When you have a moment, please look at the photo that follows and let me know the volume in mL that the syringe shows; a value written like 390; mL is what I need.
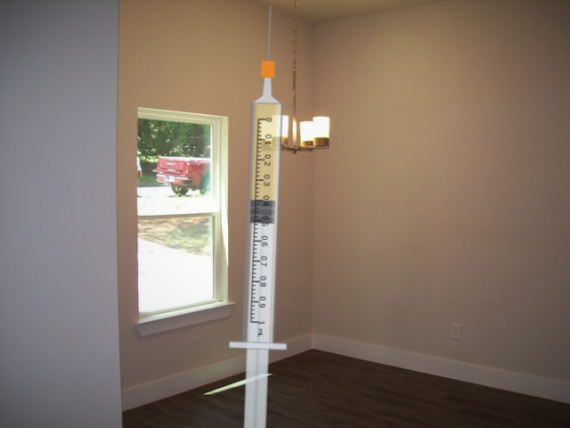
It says 0.4; mL
